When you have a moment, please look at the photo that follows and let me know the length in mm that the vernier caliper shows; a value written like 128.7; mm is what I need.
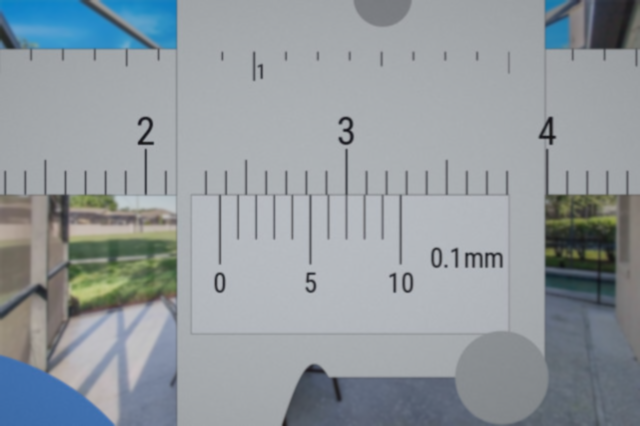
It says 23.7; mm
